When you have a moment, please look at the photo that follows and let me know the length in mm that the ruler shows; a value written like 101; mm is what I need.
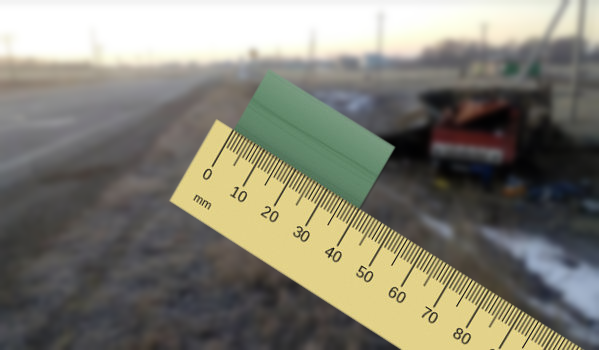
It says 40; mm
